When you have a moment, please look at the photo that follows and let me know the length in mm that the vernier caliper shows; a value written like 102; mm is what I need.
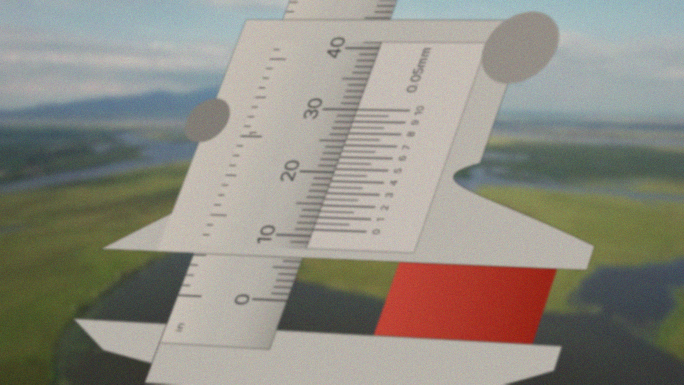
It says 11.0; mm
